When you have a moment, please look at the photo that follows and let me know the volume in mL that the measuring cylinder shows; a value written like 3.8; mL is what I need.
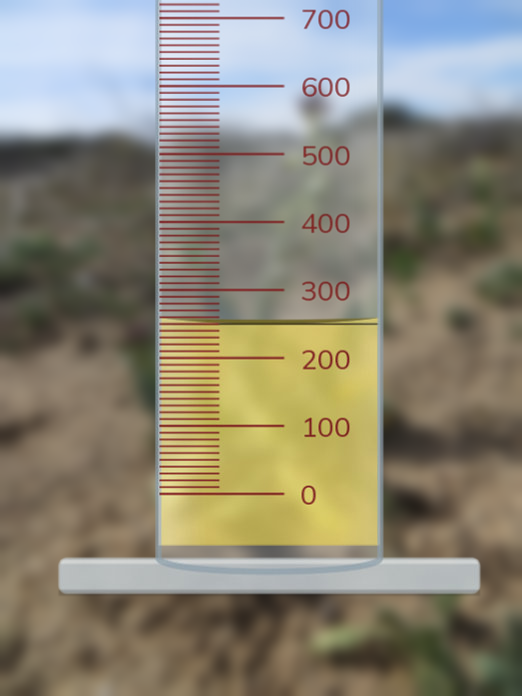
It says 250; mL
